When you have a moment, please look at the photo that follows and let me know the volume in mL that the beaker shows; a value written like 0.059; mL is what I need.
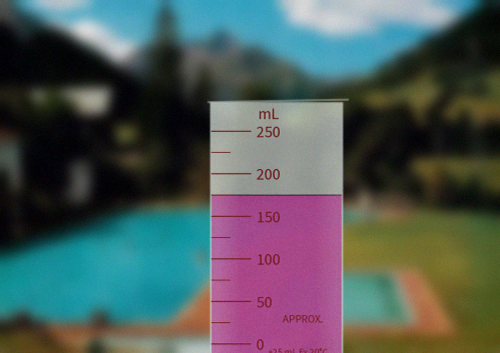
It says 175; mL
